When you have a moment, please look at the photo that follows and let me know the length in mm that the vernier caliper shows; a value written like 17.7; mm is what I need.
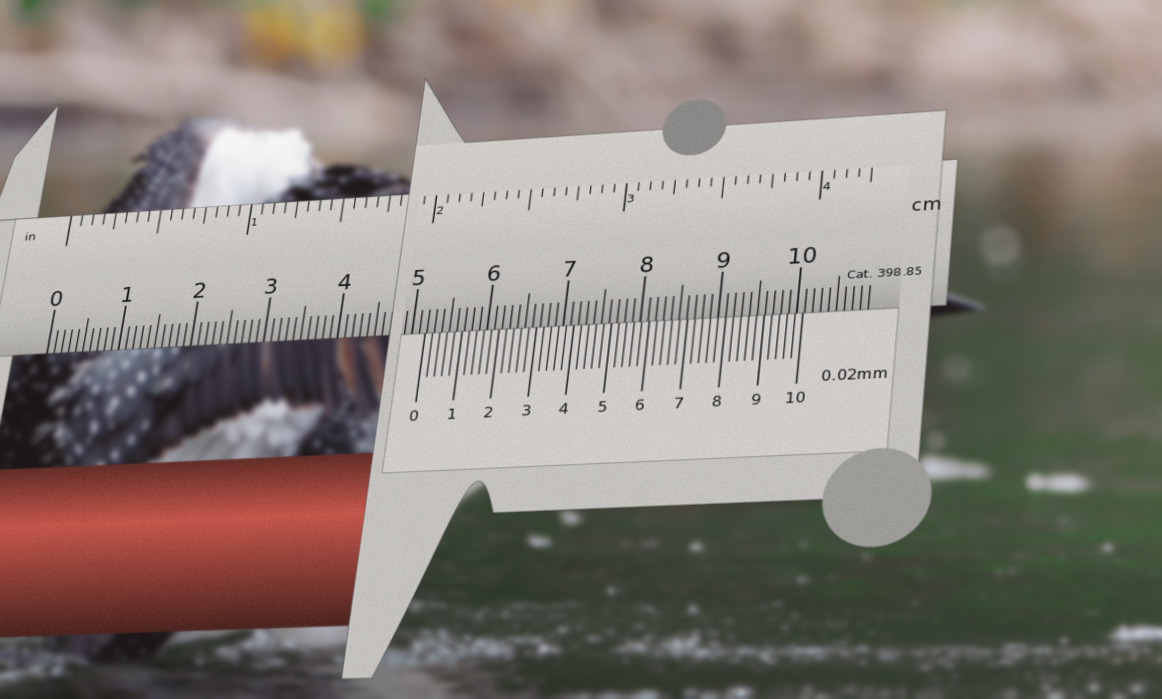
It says 51.8; mm
